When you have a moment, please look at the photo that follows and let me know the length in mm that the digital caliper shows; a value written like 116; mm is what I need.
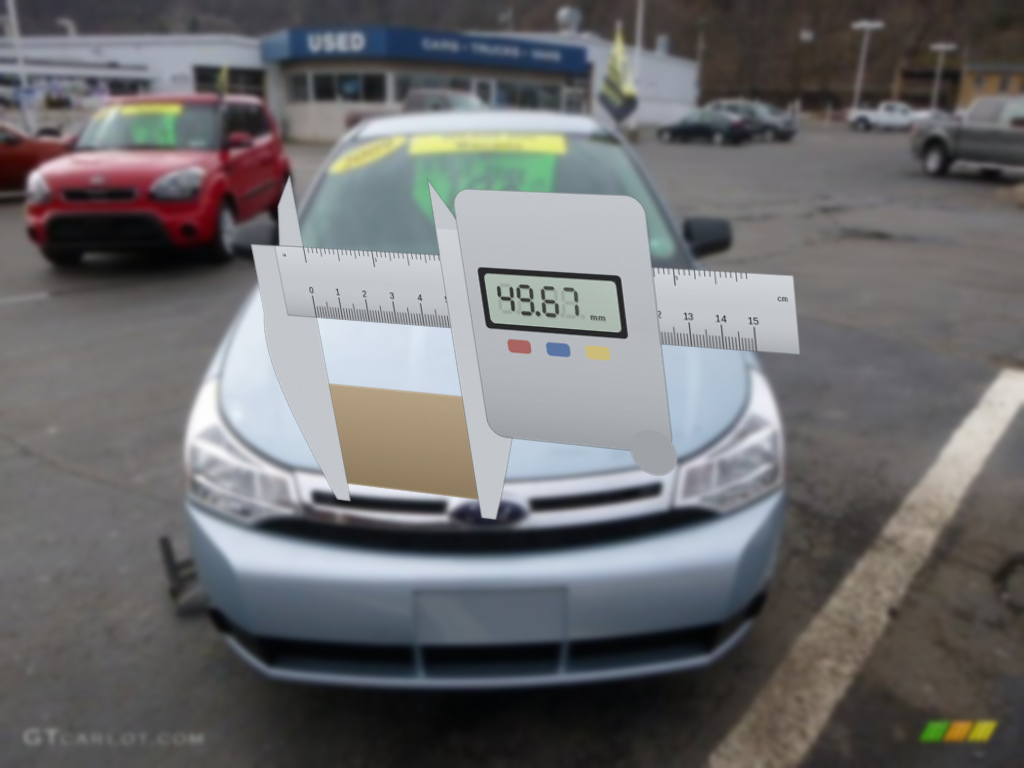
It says 49.67; mm
